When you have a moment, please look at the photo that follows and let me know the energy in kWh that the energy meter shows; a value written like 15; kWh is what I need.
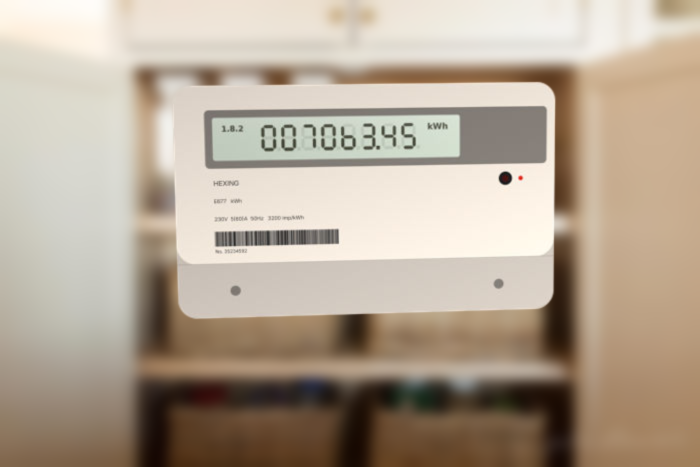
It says 7063.45; kWh
